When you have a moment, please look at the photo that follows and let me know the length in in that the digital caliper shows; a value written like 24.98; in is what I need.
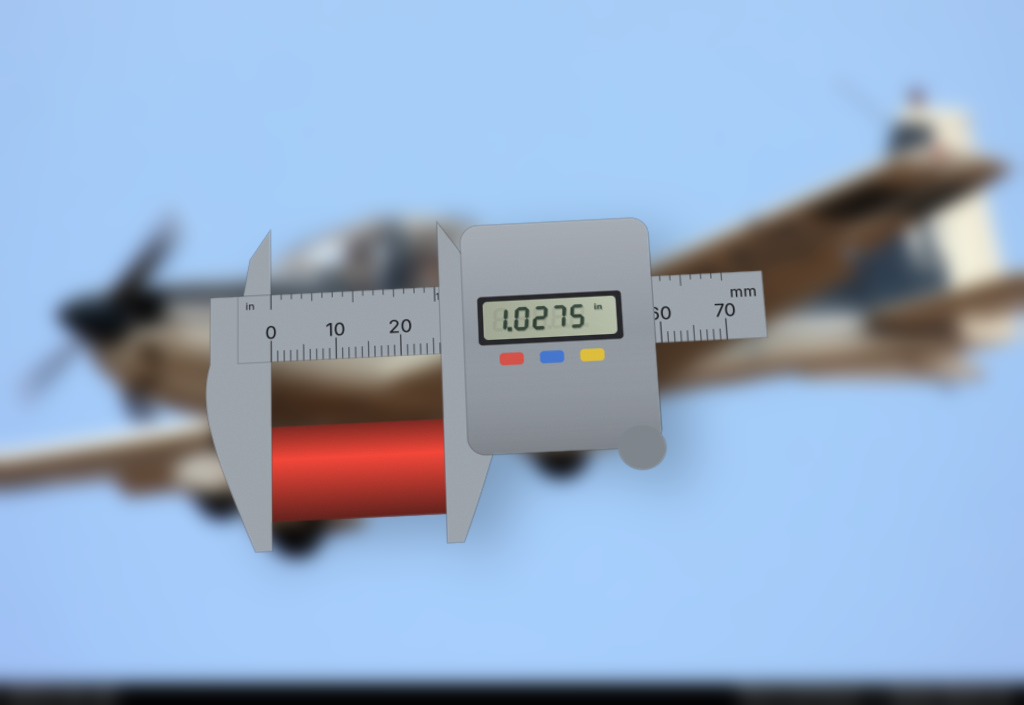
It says 1.0275; in
